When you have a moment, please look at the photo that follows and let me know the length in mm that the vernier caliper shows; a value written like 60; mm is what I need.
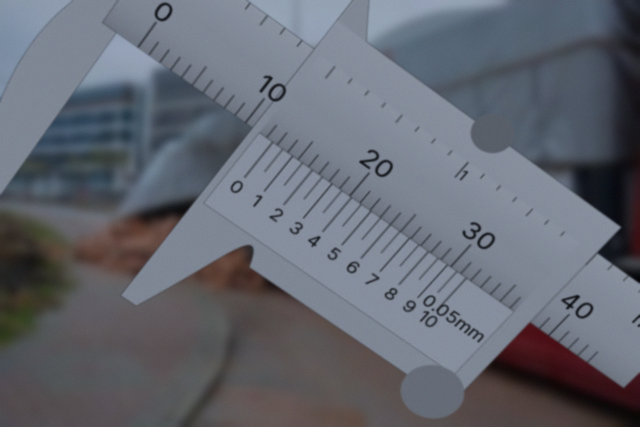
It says 12.6; mm
